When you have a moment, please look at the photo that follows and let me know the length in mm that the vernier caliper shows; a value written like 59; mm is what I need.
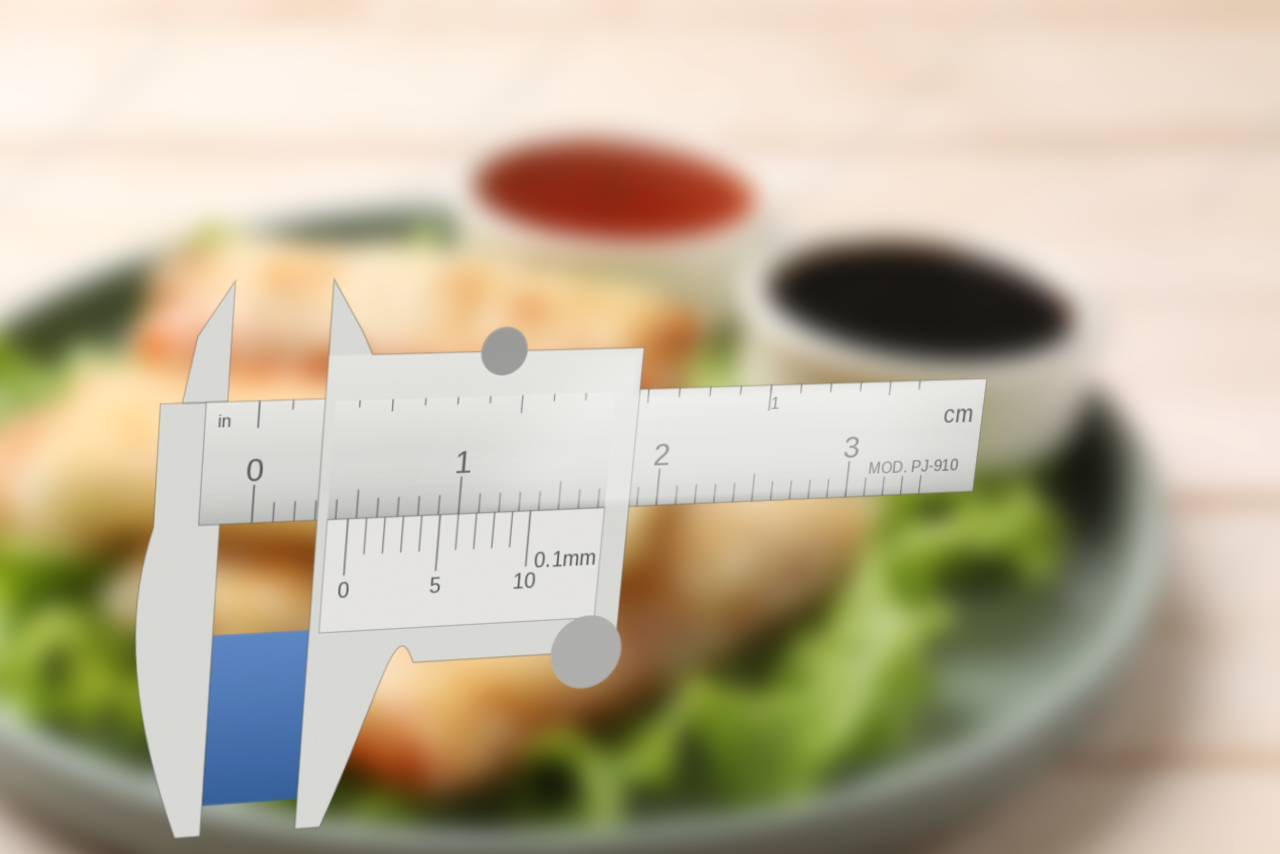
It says 4.6; mm
